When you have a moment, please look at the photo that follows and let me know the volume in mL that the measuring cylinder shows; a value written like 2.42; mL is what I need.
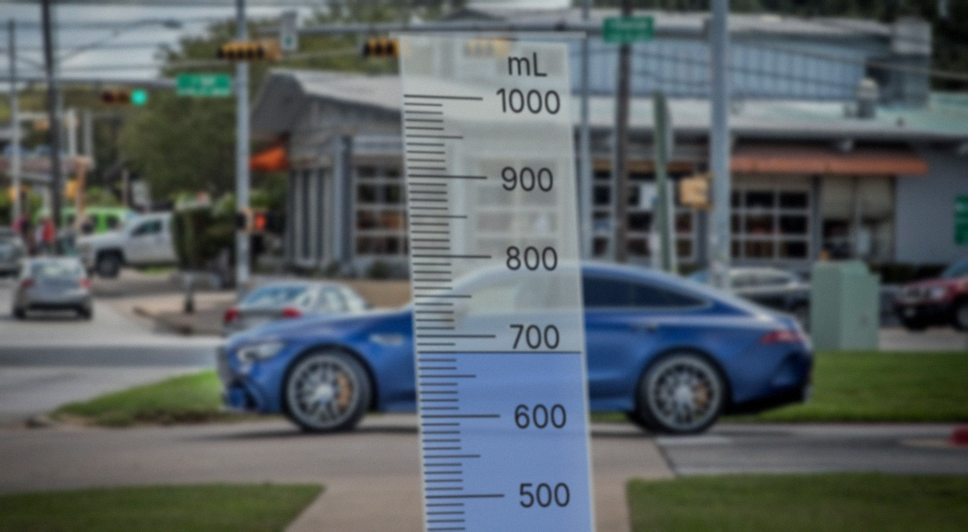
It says 680; mL
